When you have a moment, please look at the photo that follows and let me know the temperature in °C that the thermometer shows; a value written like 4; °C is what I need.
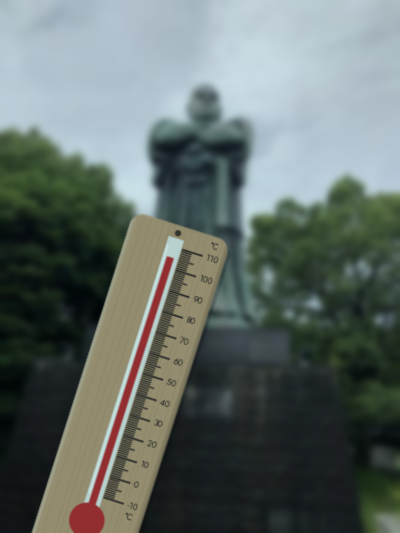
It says 105; °C
